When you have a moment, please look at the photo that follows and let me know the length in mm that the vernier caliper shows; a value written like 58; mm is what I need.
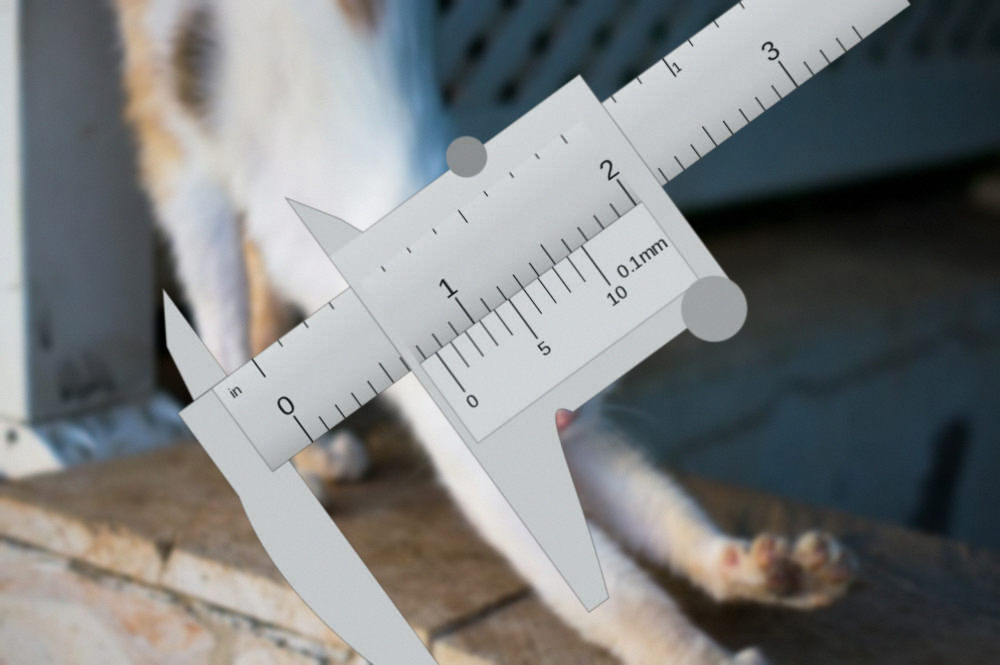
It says 7.6; mm
